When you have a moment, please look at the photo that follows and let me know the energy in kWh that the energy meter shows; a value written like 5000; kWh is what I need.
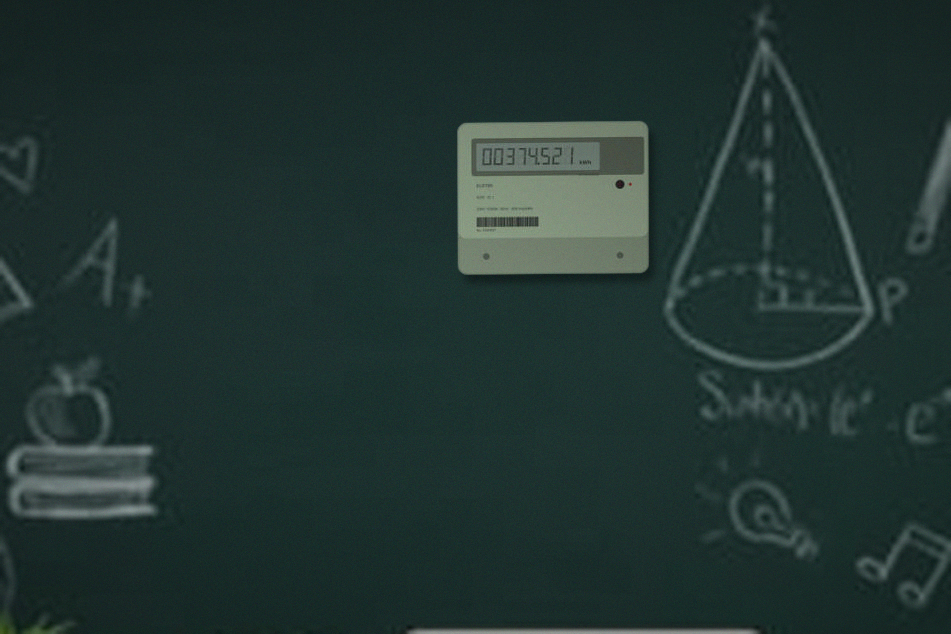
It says 374.521; kWh
